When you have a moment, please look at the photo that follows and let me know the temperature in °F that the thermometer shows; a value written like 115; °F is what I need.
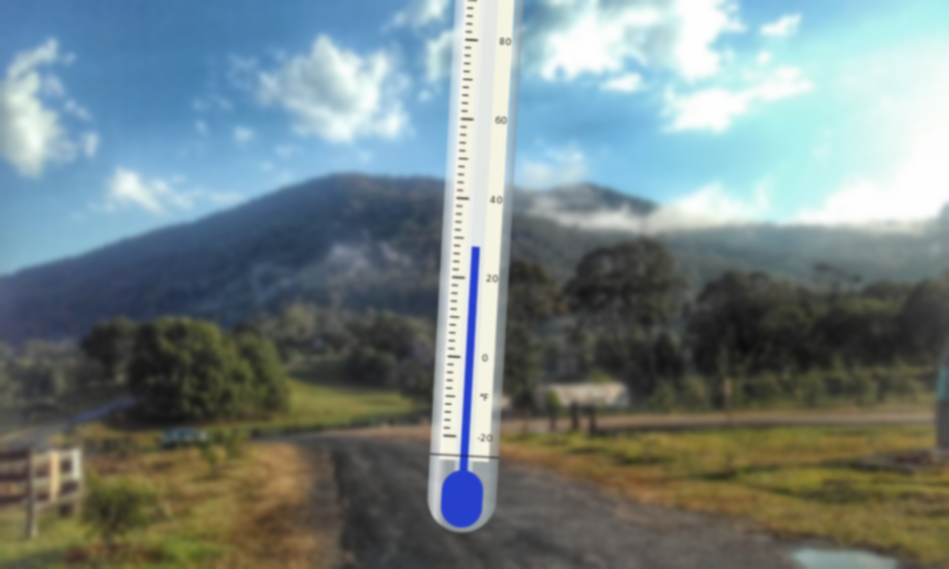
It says 28; °F
